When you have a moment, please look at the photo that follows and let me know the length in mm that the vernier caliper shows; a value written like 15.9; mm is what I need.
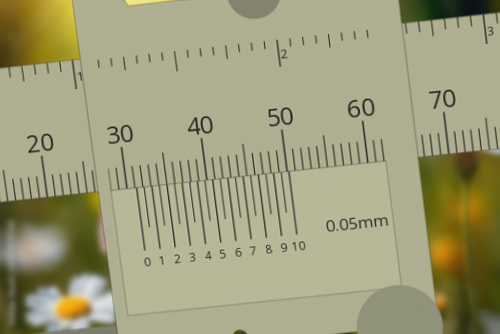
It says 31.2; mm
